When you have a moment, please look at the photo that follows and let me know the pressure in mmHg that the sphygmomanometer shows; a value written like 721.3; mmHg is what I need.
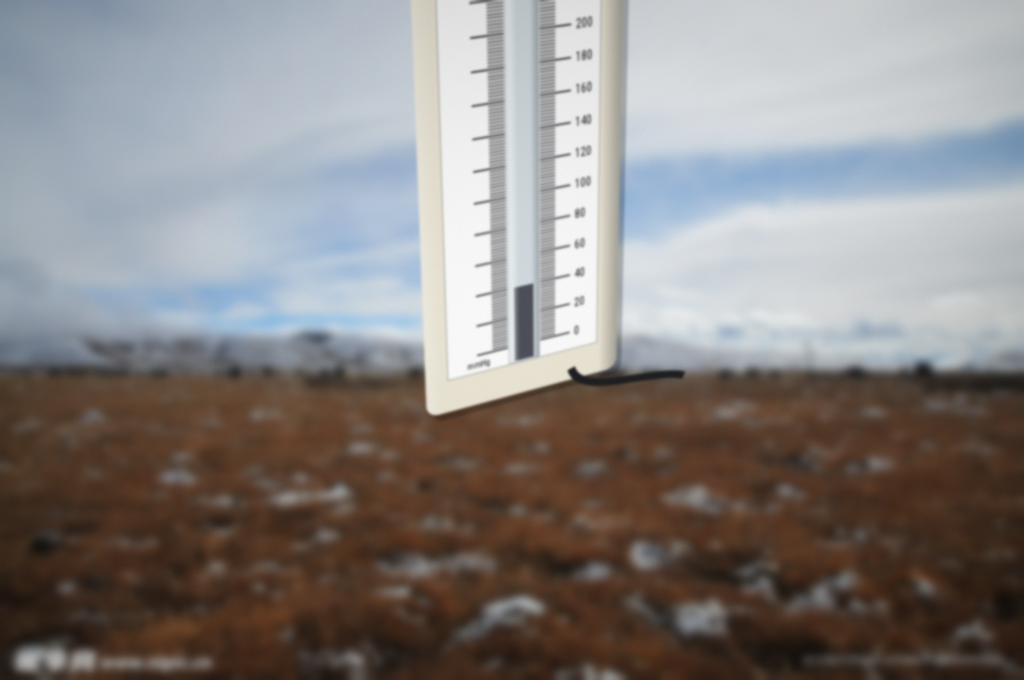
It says 40; mmHg
